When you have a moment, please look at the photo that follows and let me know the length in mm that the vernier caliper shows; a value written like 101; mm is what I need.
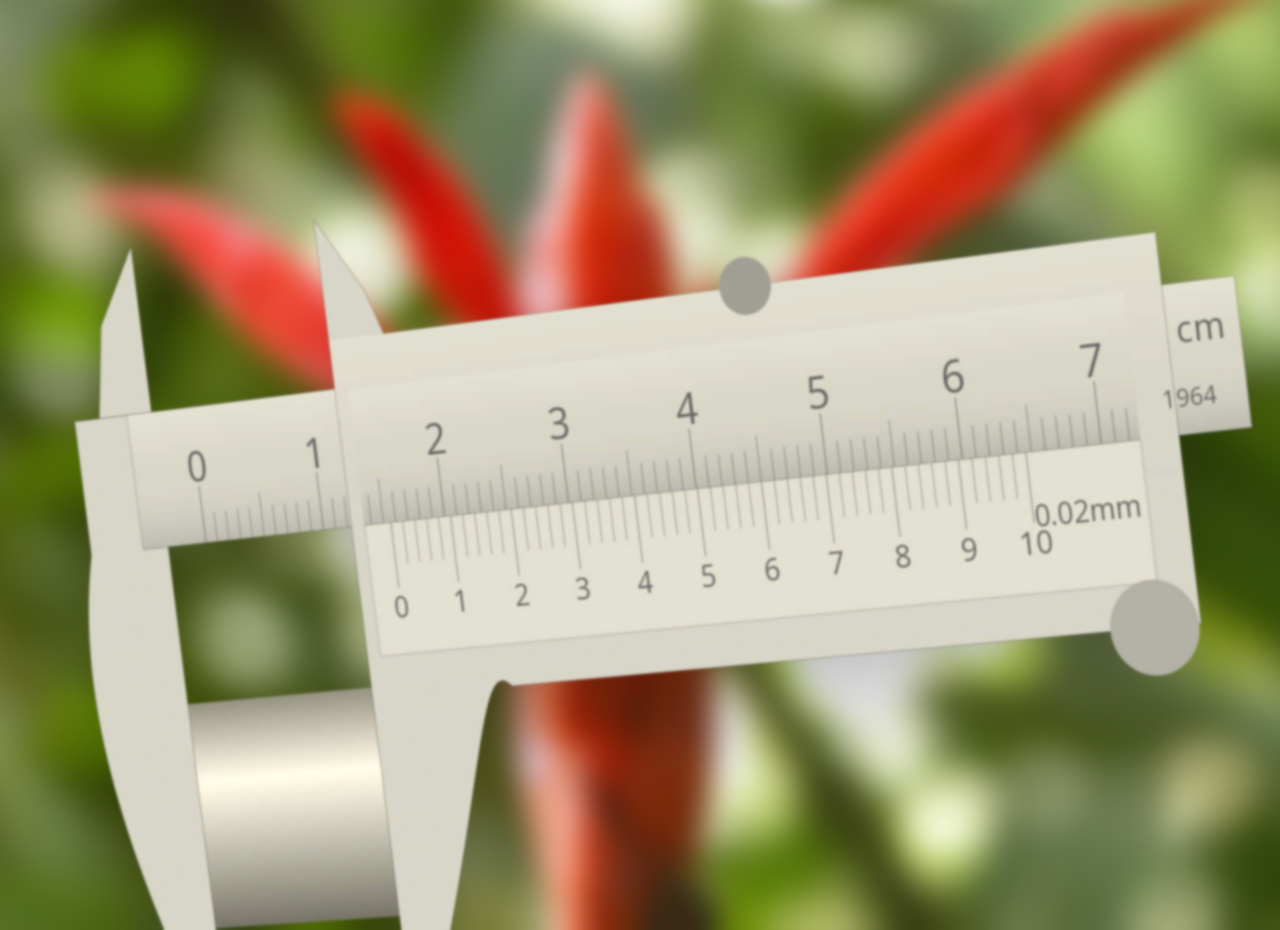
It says 15.6; mm
